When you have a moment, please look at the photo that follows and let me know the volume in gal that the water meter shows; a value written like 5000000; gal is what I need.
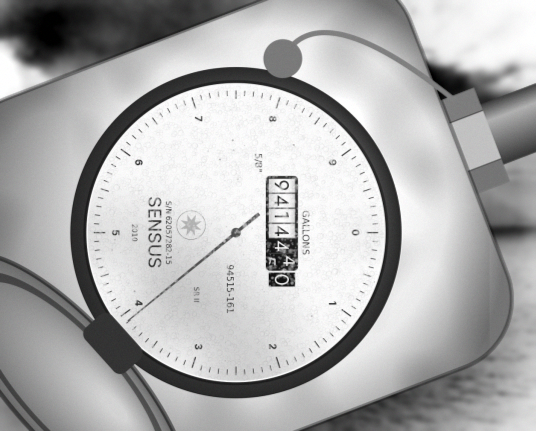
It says 9414443.9; gal
